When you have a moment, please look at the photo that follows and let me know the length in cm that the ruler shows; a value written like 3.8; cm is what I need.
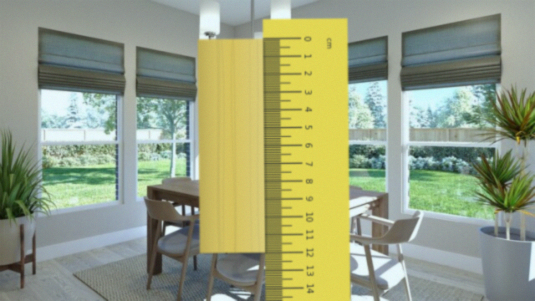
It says 12; cm
